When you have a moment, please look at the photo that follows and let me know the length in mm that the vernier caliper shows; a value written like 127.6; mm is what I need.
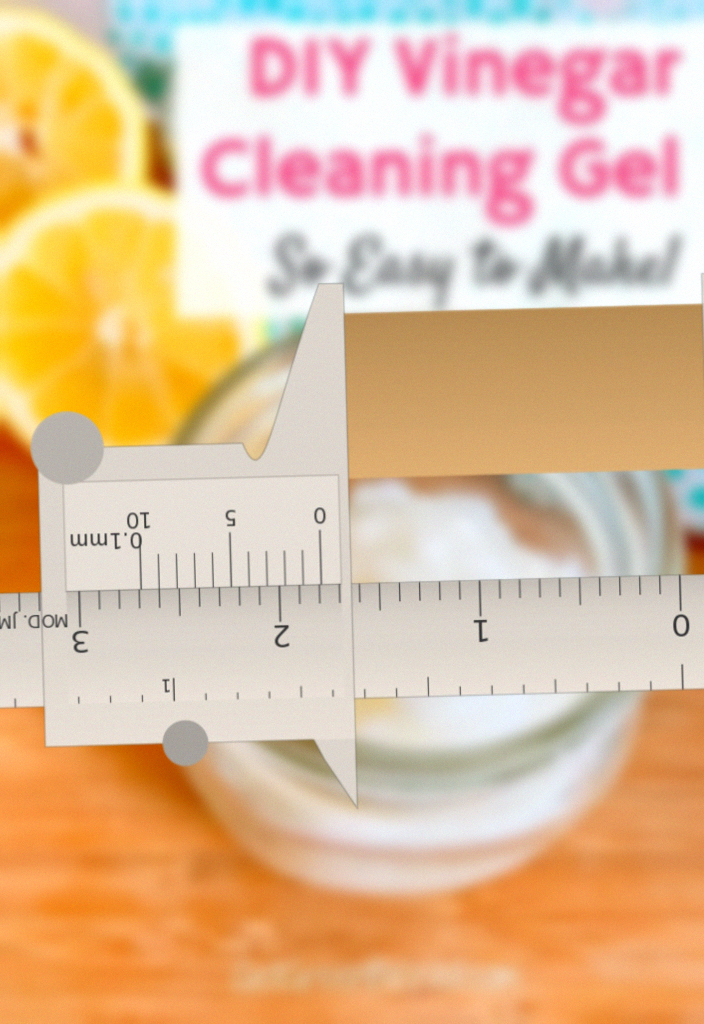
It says 17.9; mm
